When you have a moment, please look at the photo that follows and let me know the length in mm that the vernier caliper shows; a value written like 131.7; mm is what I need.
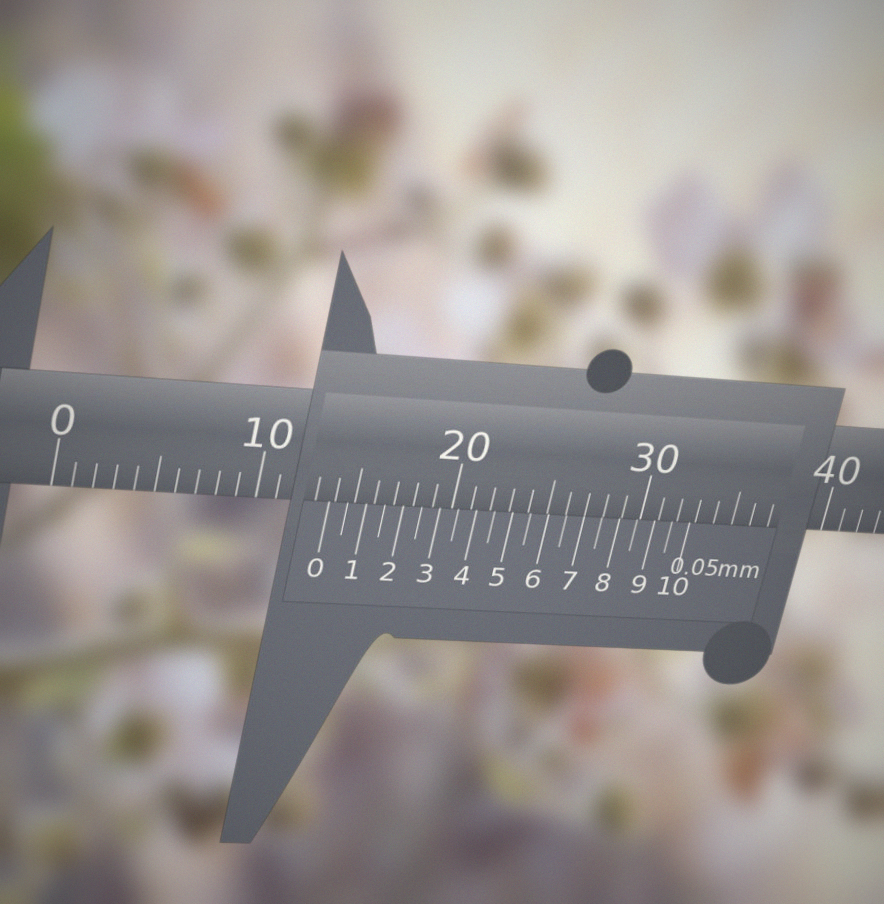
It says 13.7; mm
